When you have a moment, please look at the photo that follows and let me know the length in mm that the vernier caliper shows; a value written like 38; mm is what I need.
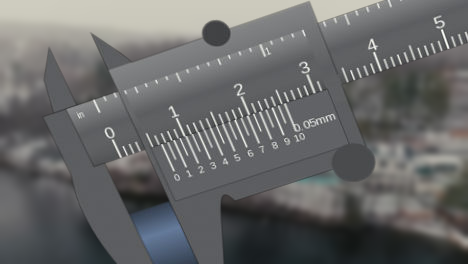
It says 6.4; mm
